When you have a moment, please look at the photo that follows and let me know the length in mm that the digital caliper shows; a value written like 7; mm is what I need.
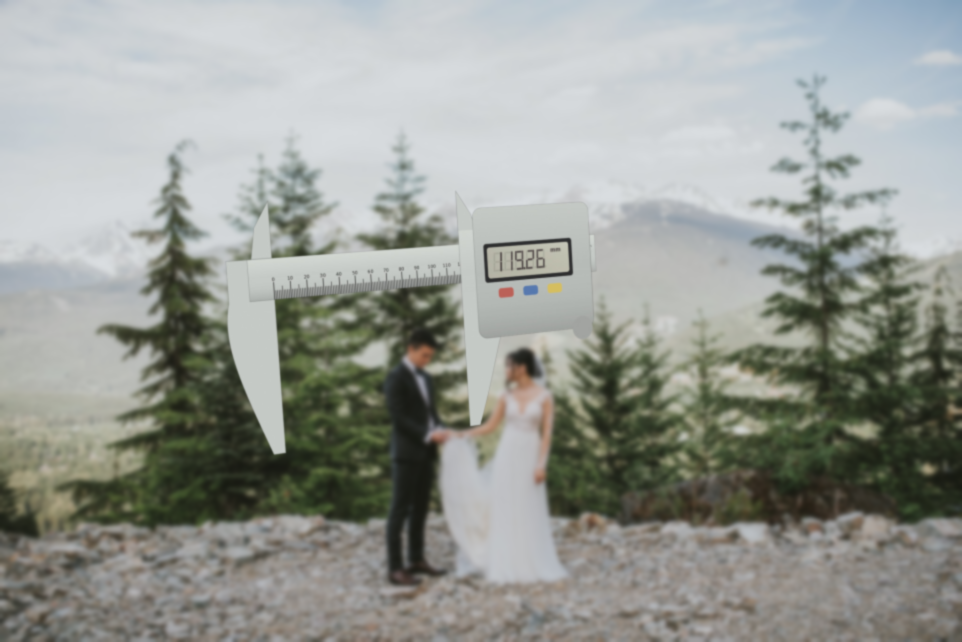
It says 119.26; mm
